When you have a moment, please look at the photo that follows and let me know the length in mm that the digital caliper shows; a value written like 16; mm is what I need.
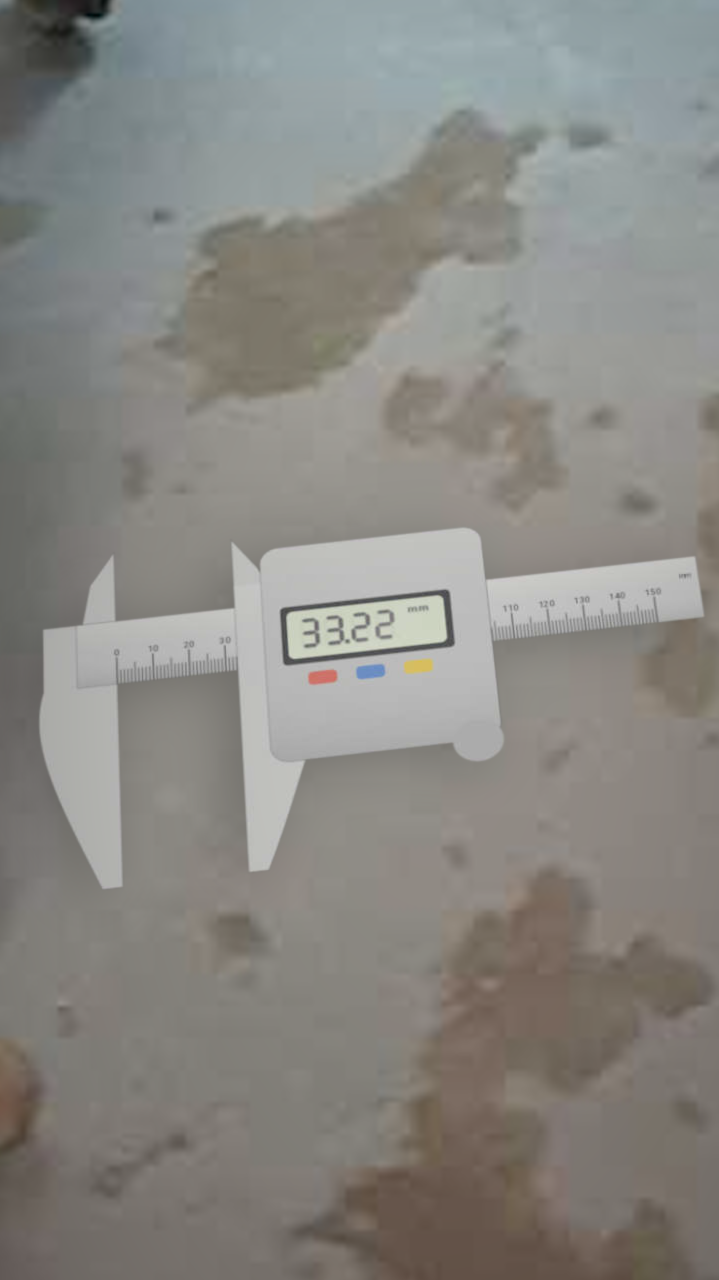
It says 33.22; mm
